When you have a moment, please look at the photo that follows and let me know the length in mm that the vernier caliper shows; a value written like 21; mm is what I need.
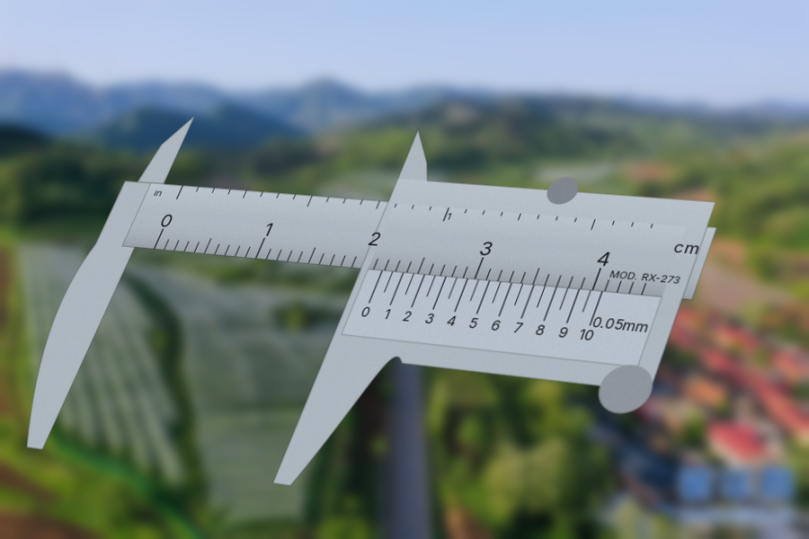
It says 21.8; mm
